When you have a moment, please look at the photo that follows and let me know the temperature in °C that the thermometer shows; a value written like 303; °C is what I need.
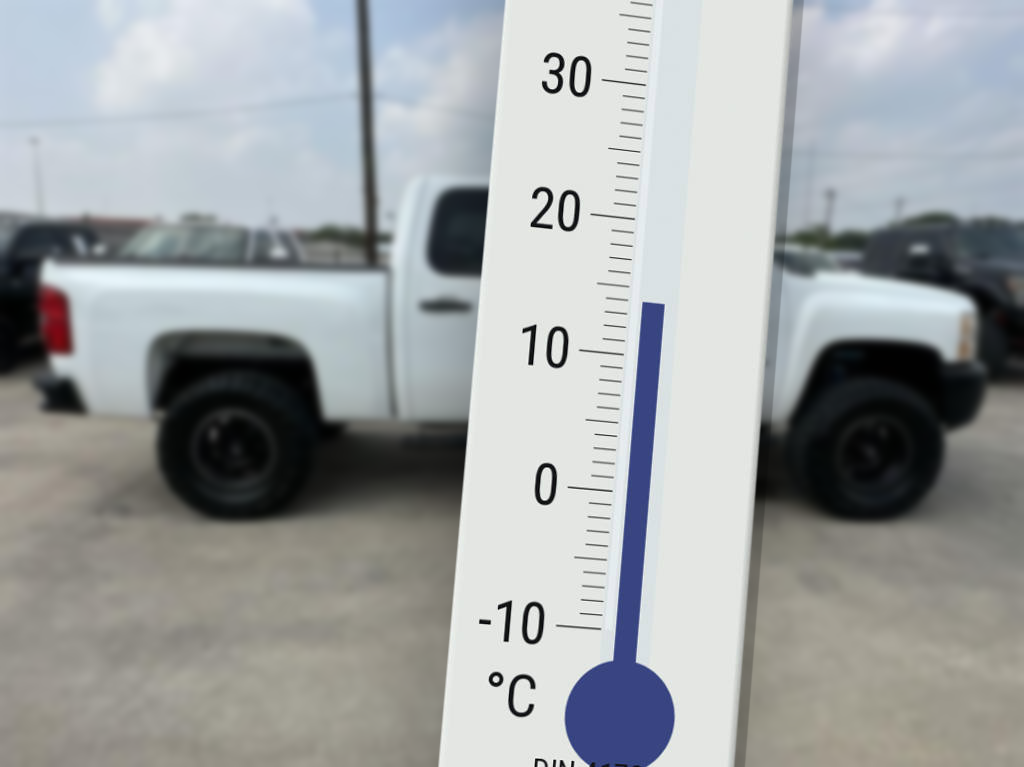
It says 14; °C
